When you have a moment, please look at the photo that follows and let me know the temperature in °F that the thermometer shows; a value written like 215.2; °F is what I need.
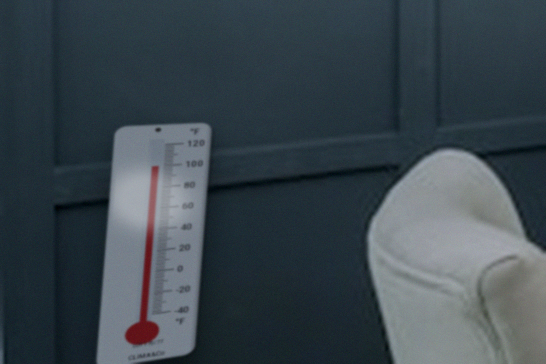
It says 100; °F
